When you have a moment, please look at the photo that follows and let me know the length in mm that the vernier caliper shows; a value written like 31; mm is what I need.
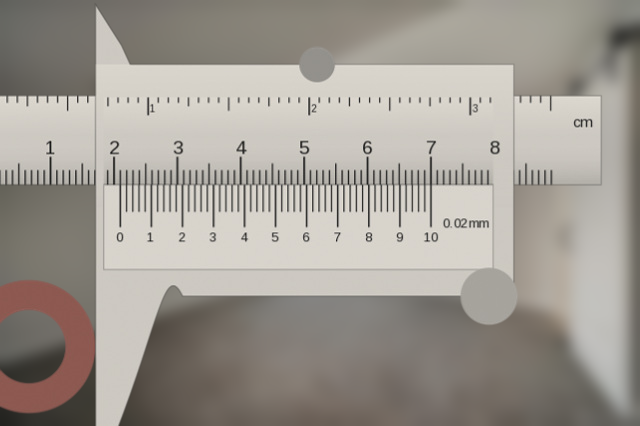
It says 21.0; mm
